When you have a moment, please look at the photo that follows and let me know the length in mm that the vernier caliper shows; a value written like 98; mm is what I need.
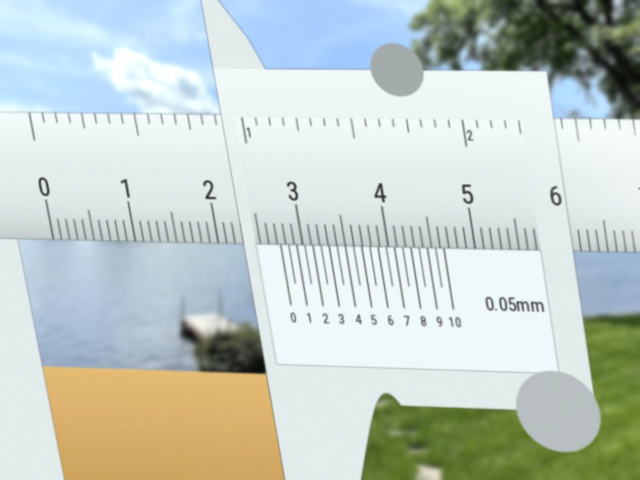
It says 27.4; mm
